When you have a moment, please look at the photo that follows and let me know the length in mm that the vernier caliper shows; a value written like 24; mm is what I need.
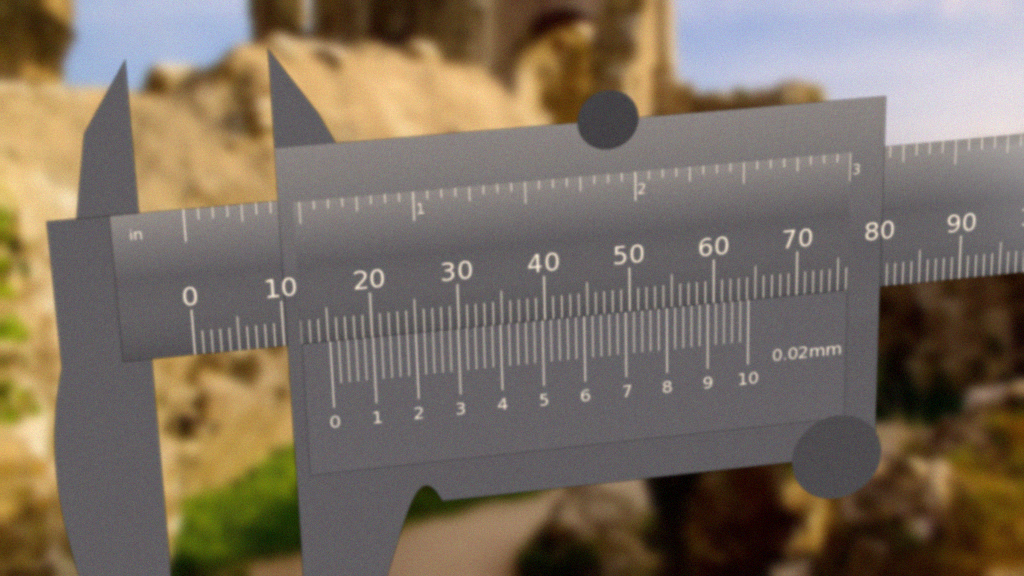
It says 15.2; mm
